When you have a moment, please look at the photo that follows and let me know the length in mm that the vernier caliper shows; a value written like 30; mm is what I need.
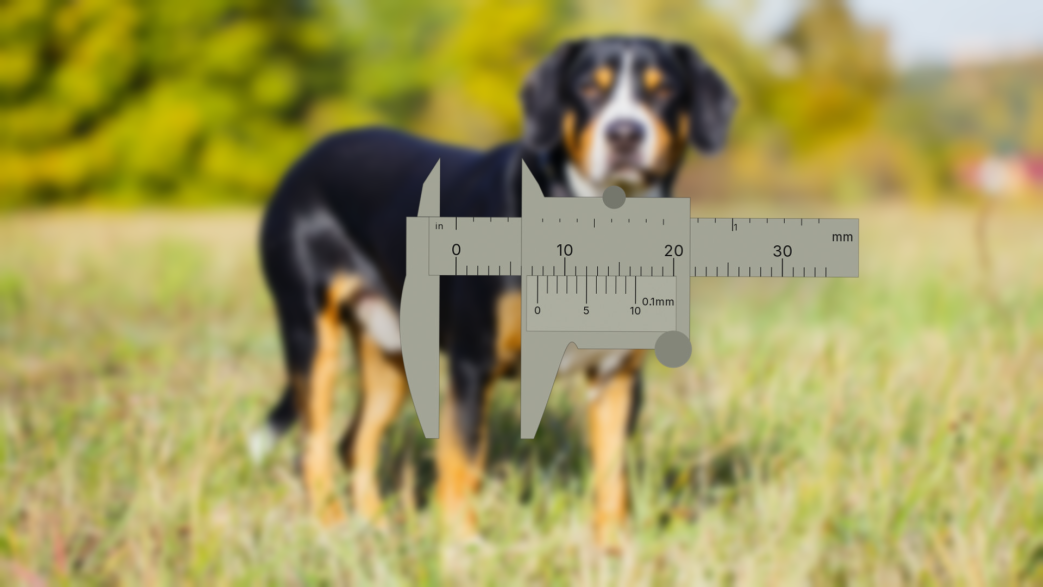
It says 7.5; mm
